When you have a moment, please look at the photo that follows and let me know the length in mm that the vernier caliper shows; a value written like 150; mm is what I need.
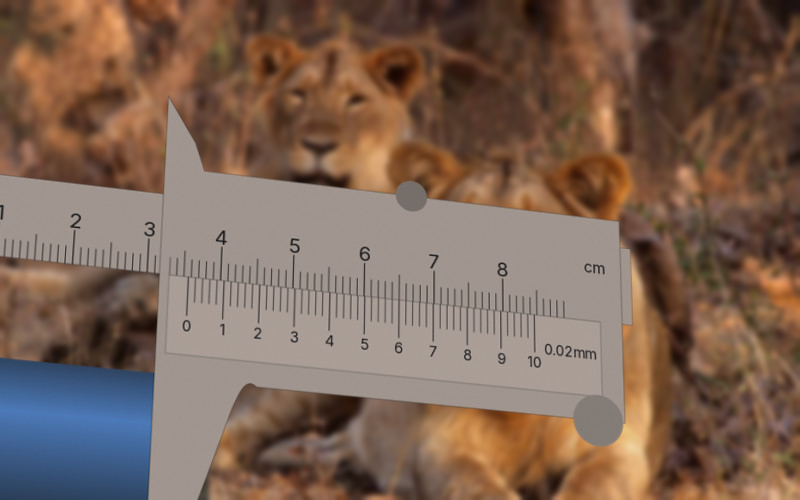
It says 35.6; mm
